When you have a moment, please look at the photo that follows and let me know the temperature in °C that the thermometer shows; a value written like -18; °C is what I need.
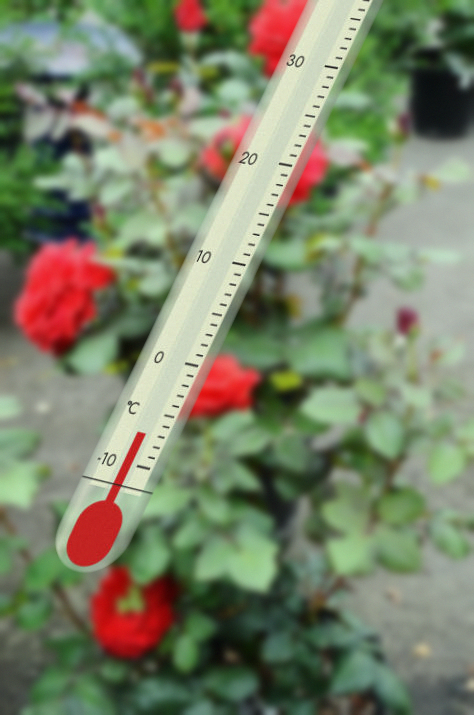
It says -7; °C
